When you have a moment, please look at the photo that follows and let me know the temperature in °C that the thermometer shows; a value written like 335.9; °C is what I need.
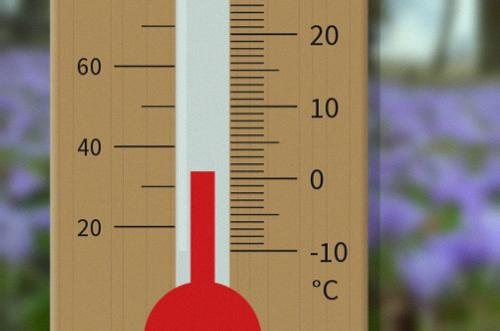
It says 1; °C
